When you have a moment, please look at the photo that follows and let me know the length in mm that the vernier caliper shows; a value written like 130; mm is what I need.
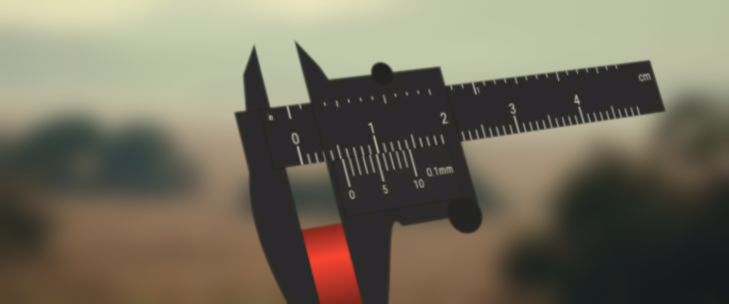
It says 5.2; mm
